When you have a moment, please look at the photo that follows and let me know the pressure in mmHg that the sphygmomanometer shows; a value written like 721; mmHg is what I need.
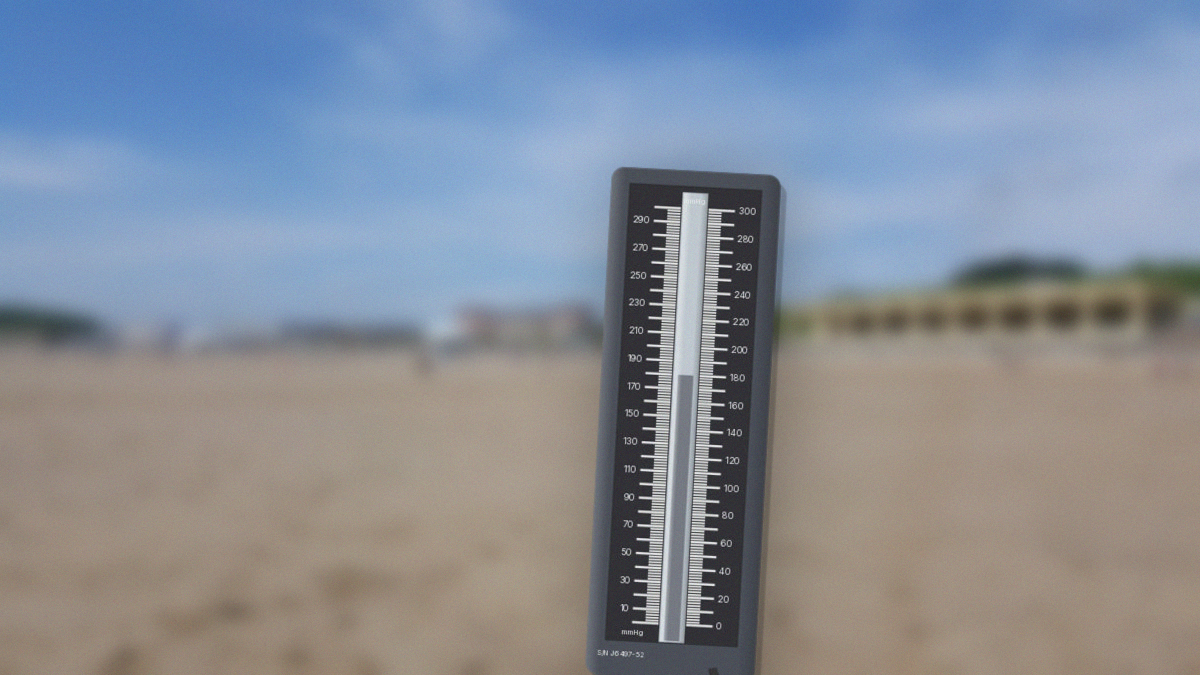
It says 180; mmHg
